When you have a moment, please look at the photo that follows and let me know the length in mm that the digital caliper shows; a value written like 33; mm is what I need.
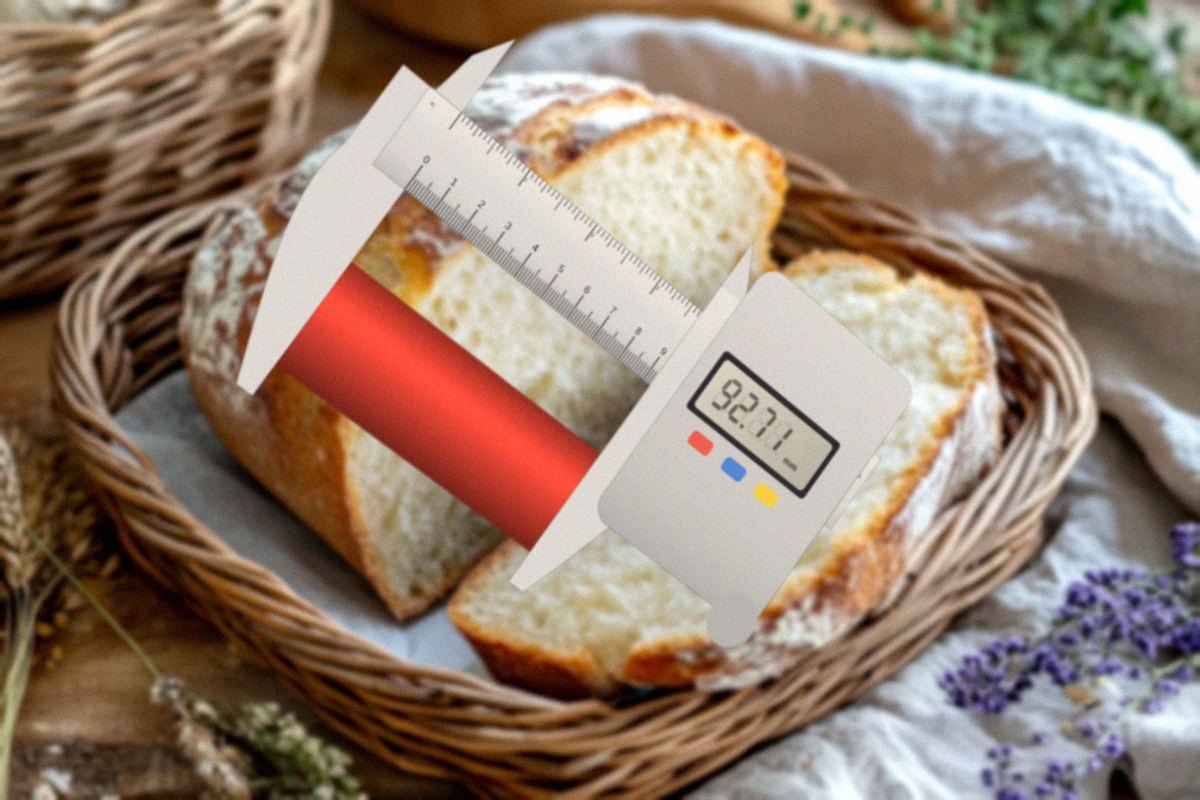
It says 92.71; mm
